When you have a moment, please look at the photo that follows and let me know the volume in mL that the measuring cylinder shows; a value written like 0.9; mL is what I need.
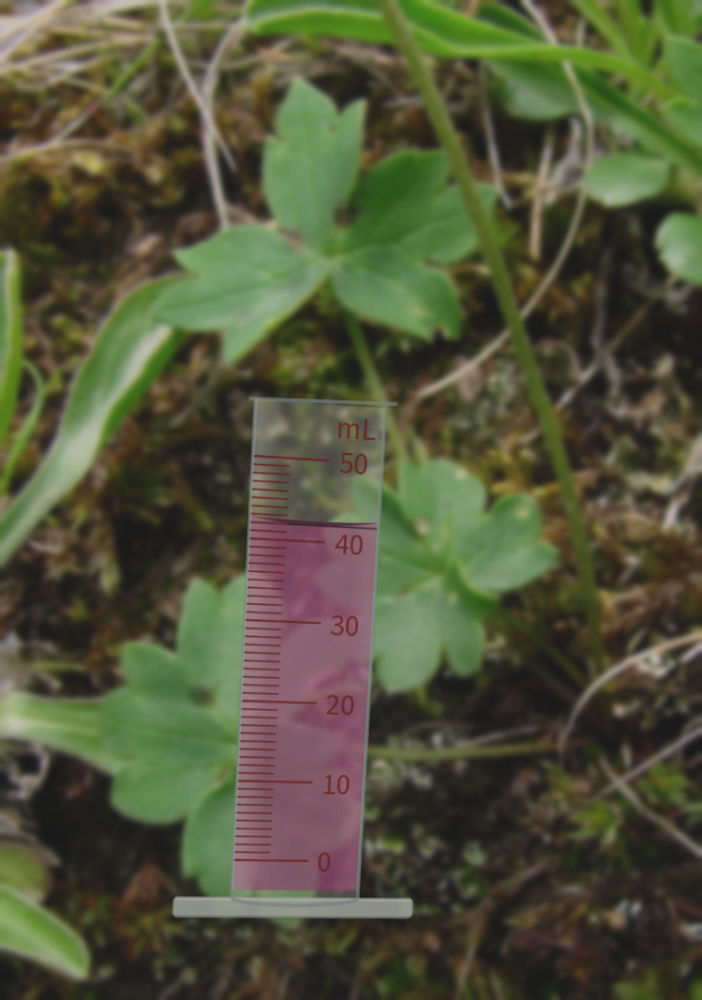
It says 42; mL
